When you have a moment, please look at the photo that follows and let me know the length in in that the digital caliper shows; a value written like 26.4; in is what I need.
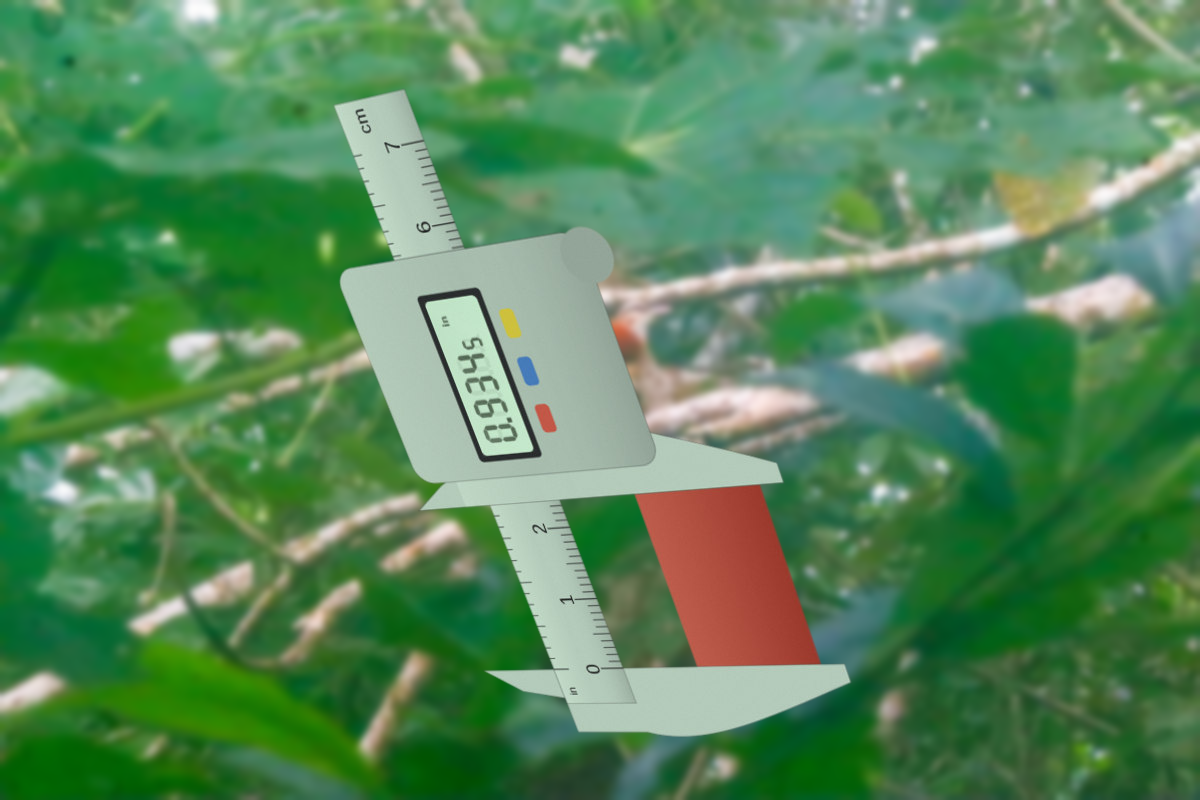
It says 0.9345; in
